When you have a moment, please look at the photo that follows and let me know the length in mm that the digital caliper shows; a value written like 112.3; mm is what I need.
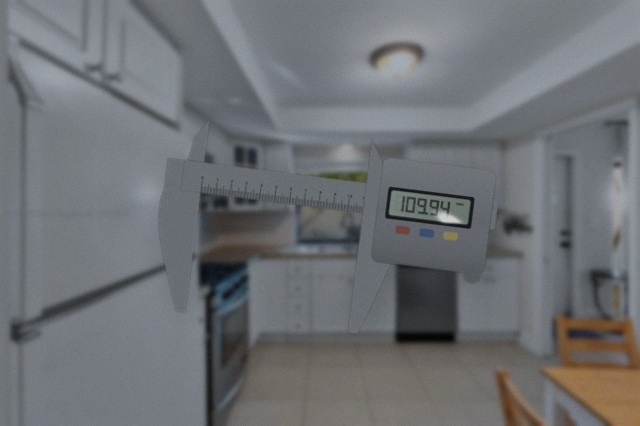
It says 109.94; mm
